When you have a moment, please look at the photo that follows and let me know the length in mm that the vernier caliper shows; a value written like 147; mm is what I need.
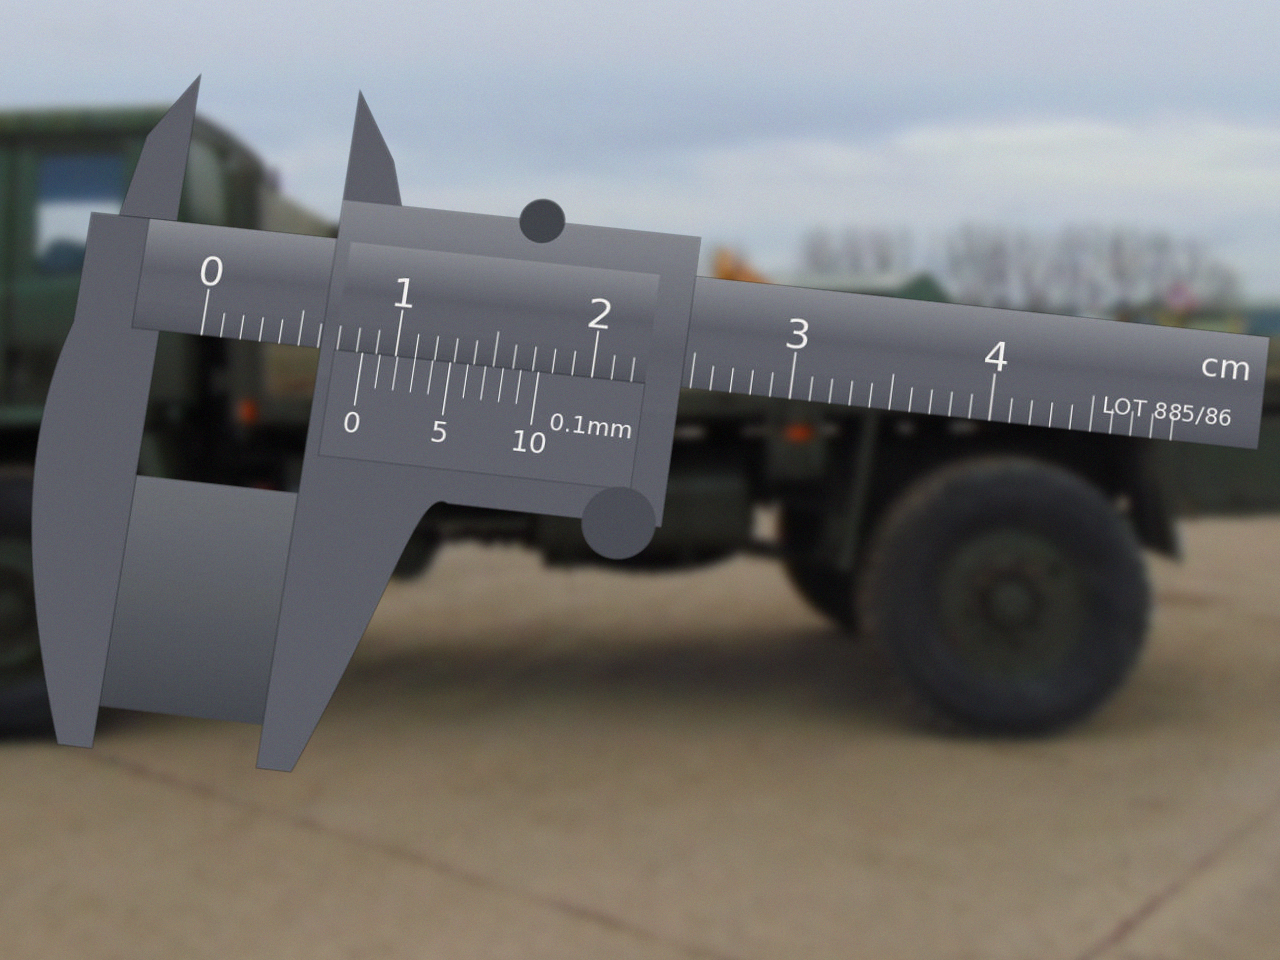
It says 8.3; mm
